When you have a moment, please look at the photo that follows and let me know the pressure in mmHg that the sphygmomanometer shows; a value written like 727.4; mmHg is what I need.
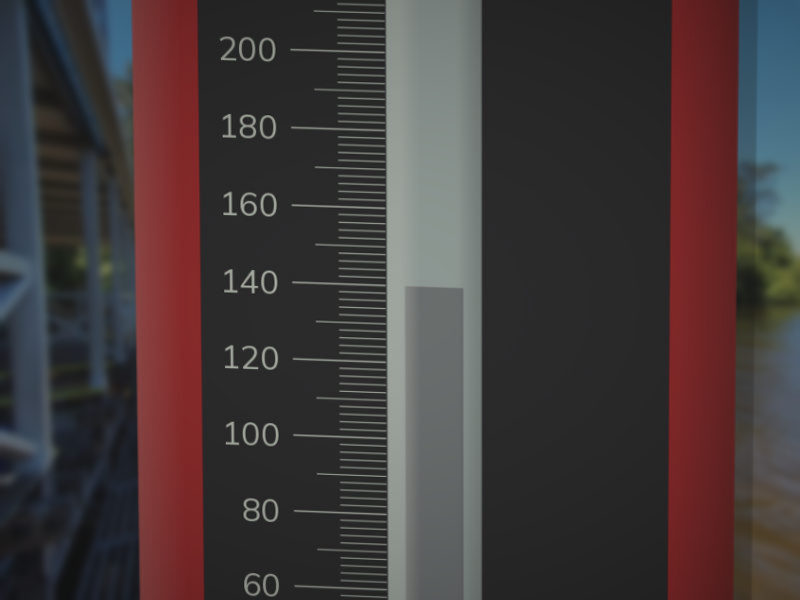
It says 140; mmHg
